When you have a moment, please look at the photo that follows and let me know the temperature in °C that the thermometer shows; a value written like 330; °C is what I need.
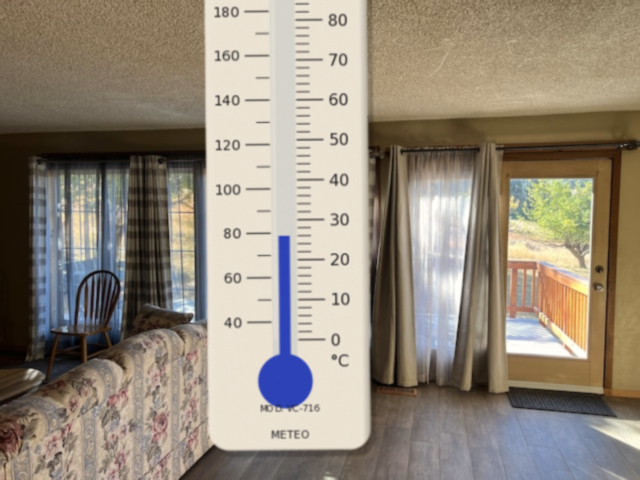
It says 26; °C
